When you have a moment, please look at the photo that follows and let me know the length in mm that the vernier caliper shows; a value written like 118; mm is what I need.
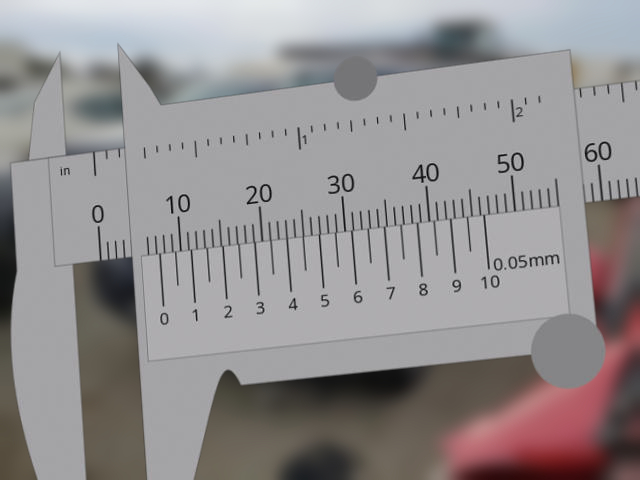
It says 7.4; mm
